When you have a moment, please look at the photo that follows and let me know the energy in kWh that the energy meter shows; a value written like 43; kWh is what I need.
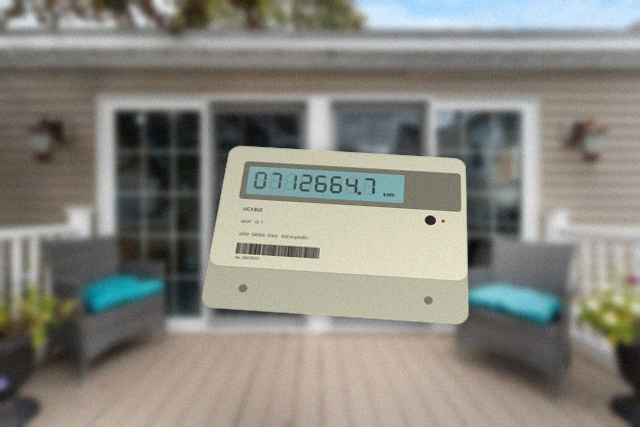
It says 712664.7; kWh
